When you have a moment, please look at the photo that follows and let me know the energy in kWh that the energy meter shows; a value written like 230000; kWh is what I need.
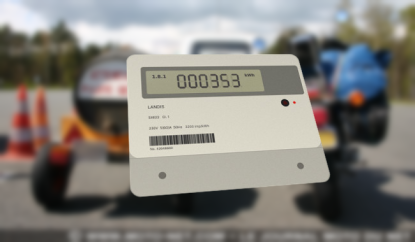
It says 353; kWh
